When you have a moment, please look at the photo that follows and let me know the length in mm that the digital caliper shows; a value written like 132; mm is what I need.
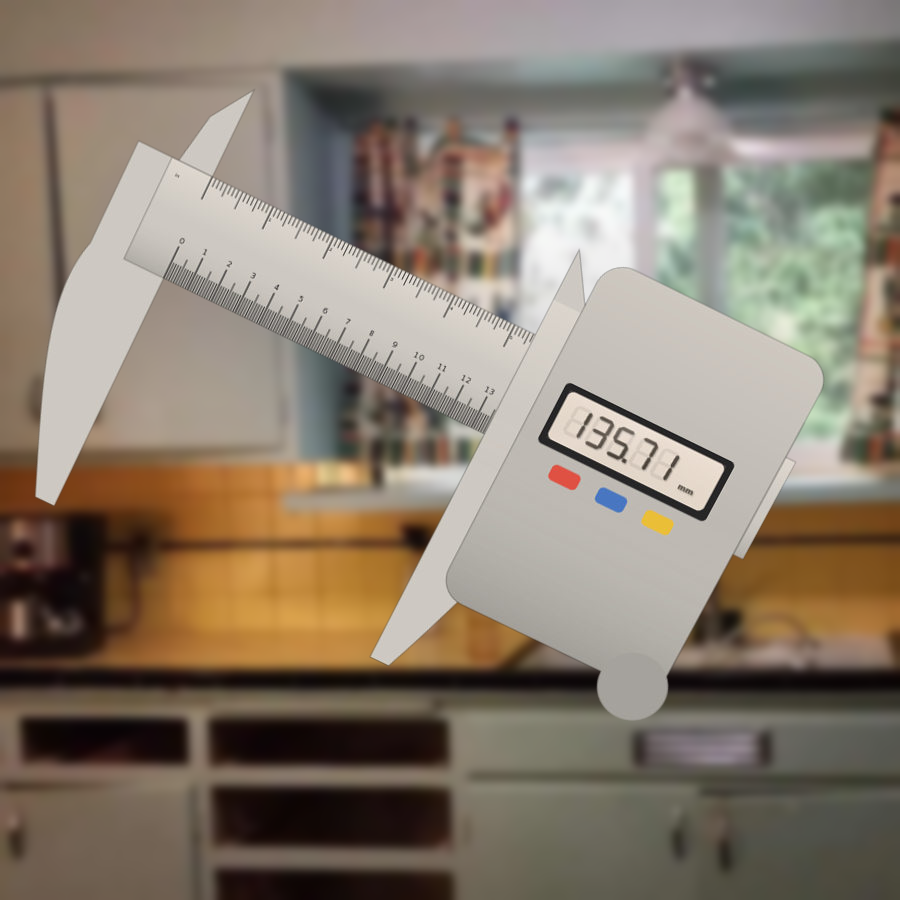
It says 135.71; mm
